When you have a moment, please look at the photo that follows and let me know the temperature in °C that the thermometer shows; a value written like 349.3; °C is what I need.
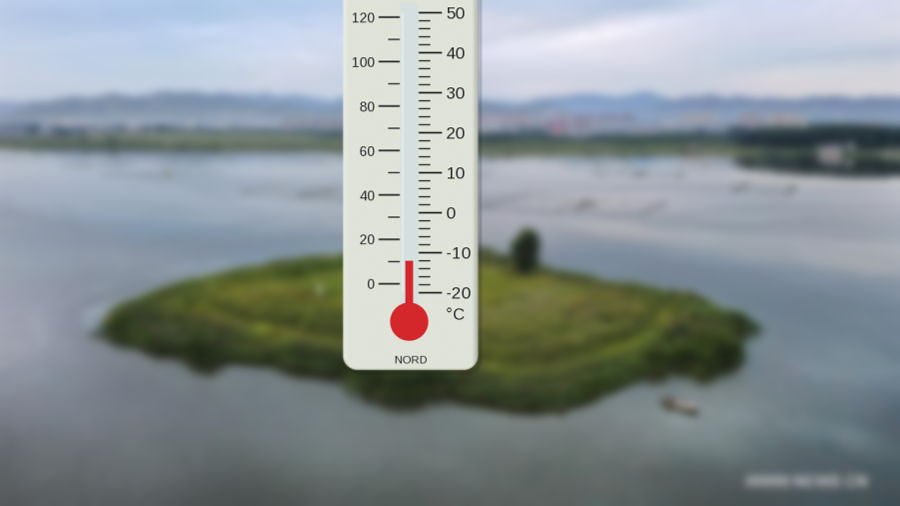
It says -12; °C
